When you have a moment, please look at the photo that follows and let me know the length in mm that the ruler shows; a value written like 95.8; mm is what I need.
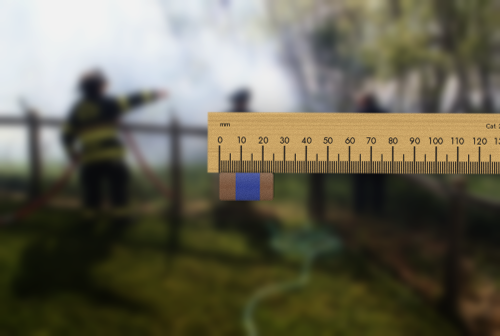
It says 25; mm
